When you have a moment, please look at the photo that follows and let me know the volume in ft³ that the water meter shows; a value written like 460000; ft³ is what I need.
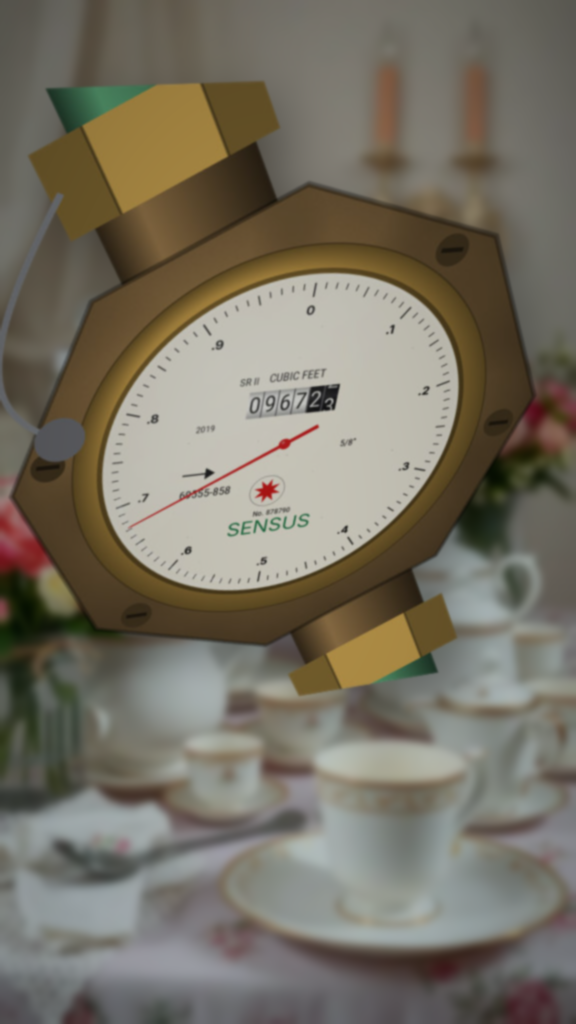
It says 96722.67; ft³
